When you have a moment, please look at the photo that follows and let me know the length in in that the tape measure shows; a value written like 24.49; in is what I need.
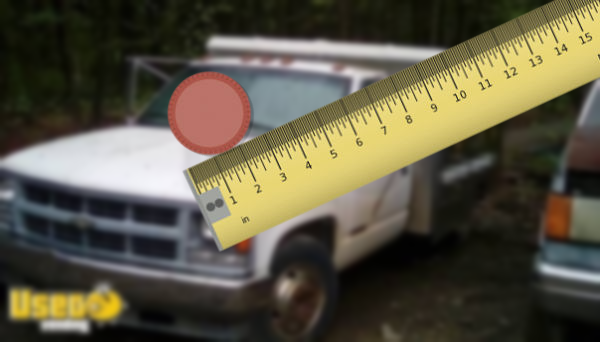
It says 3; in
